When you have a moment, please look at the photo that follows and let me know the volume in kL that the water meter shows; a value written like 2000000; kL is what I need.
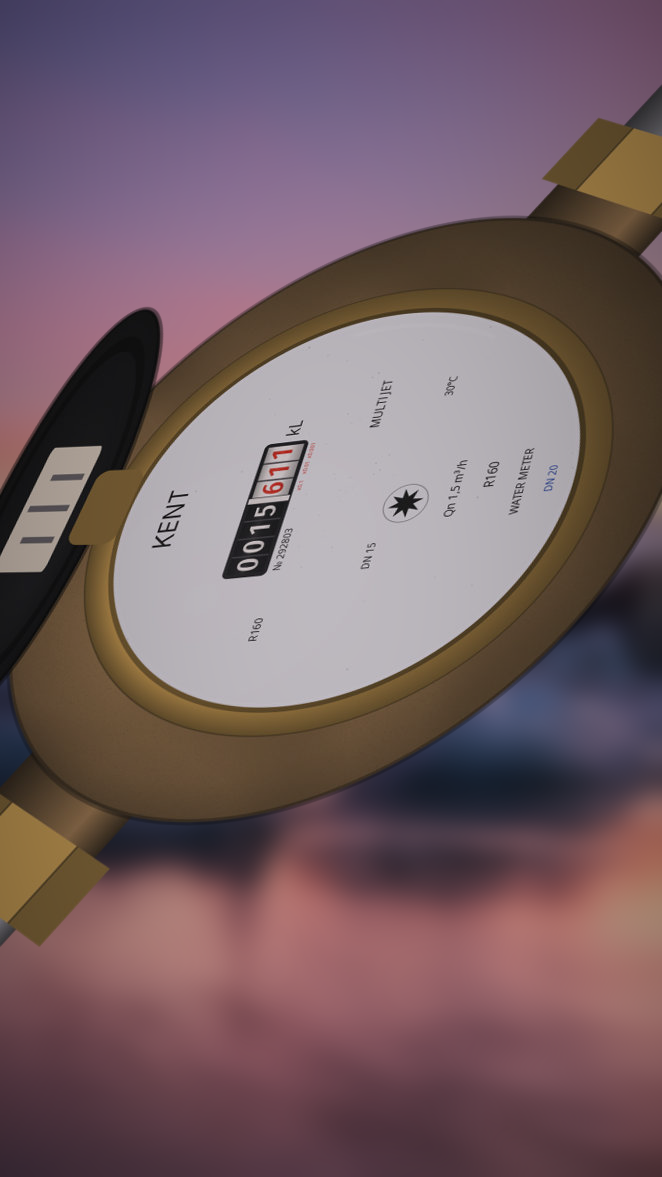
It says 15.611; kL
